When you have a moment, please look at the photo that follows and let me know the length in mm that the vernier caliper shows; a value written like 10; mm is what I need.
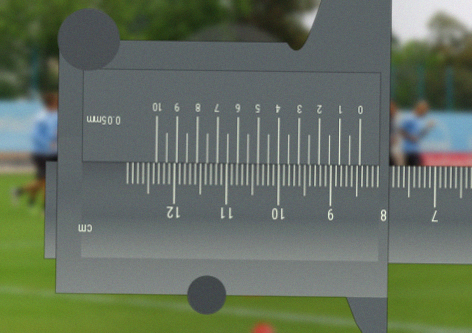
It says 84.5; mm
